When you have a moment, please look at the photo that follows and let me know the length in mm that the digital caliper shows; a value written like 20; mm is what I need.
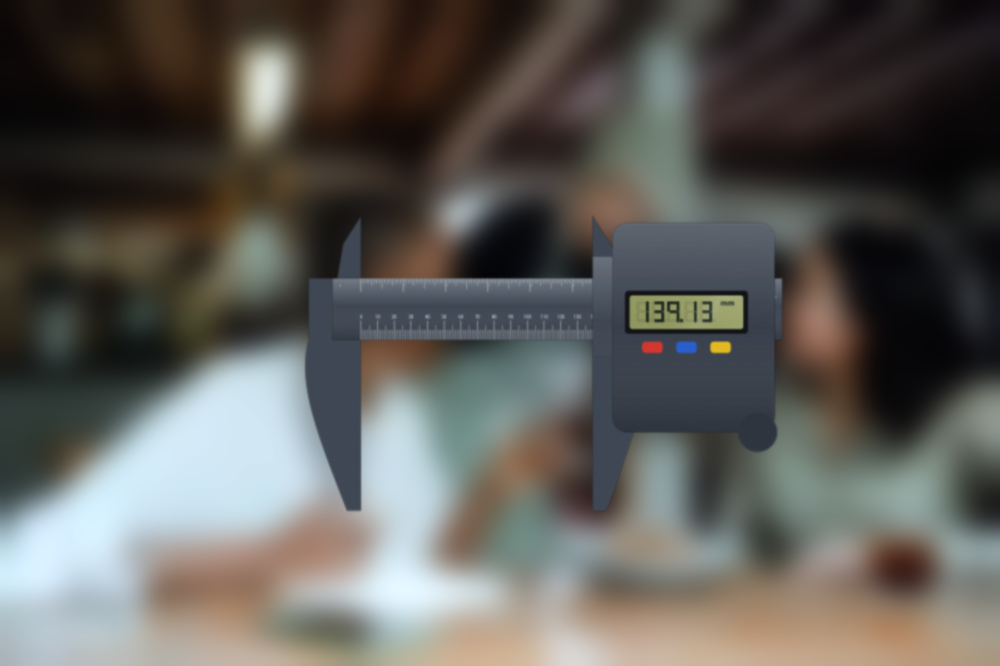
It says 139.13; mm
